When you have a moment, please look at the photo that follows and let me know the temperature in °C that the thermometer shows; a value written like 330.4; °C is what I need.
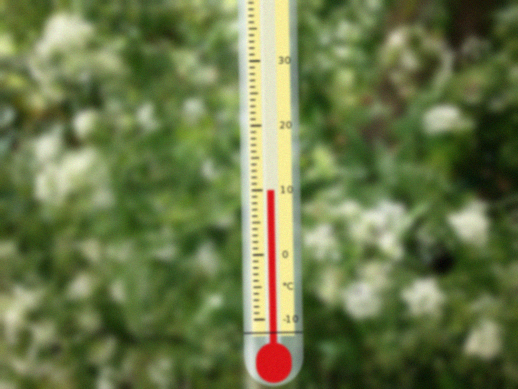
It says 10; °C
